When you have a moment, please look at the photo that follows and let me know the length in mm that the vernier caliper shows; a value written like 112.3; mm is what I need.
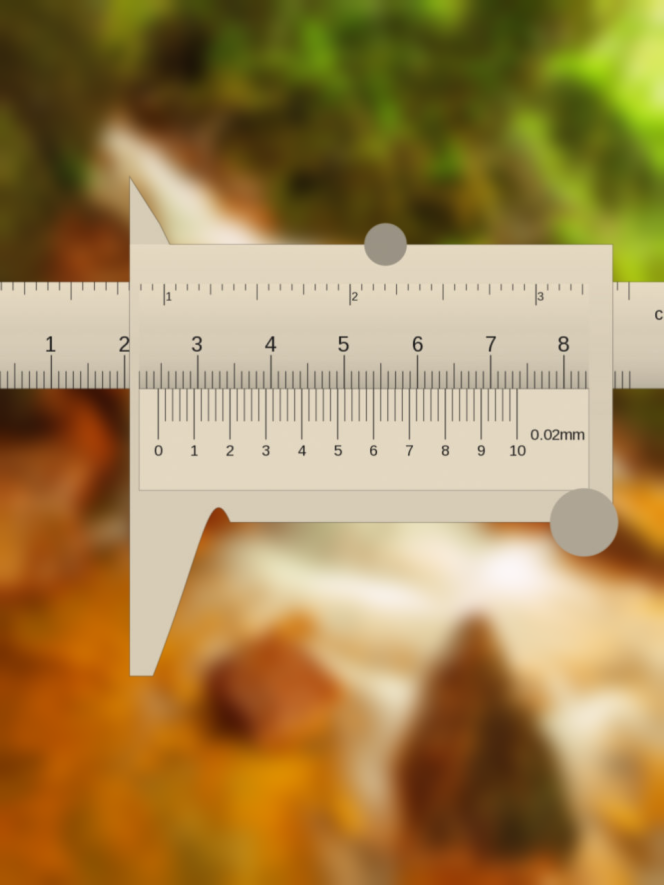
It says 24.6; mm
